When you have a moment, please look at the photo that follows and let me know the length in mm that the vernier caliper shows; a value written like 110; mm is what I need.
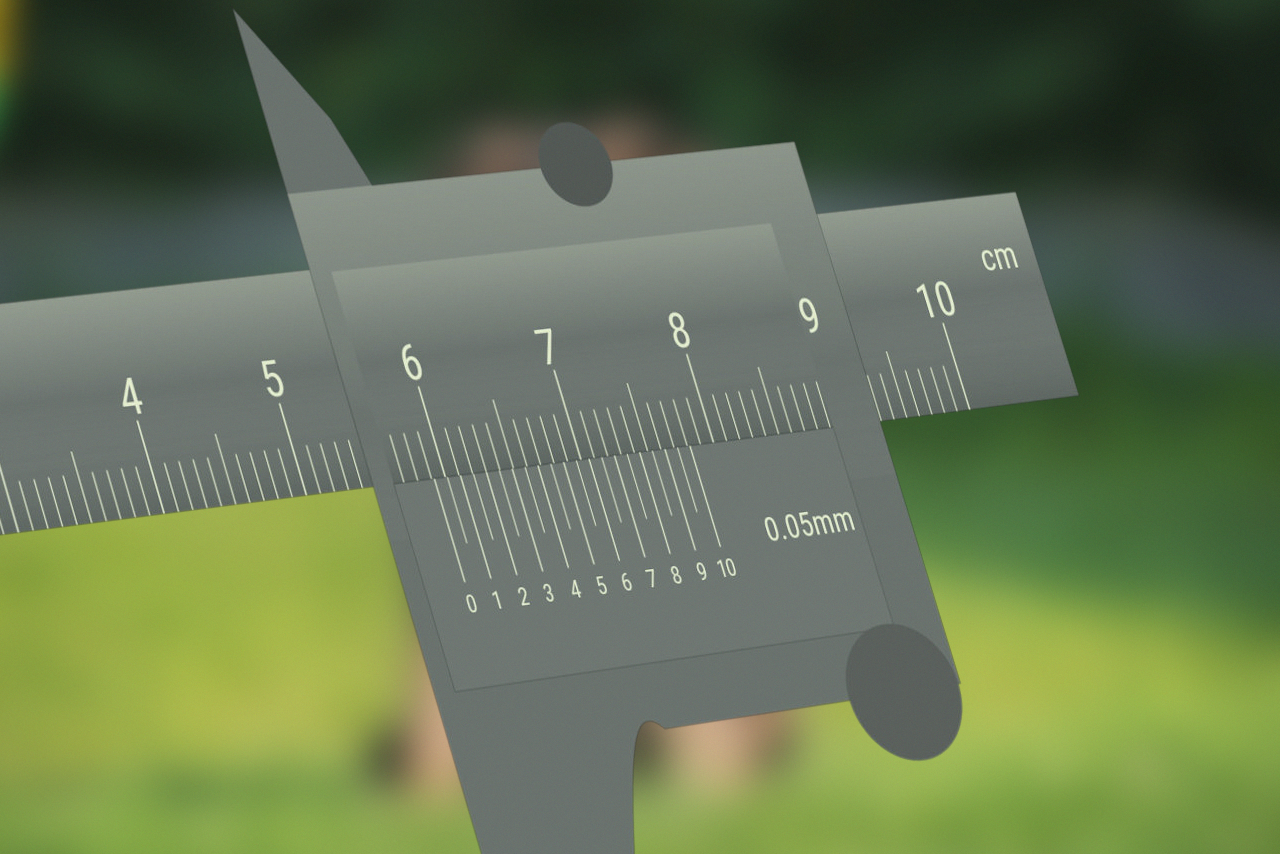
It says 59.2; mm
